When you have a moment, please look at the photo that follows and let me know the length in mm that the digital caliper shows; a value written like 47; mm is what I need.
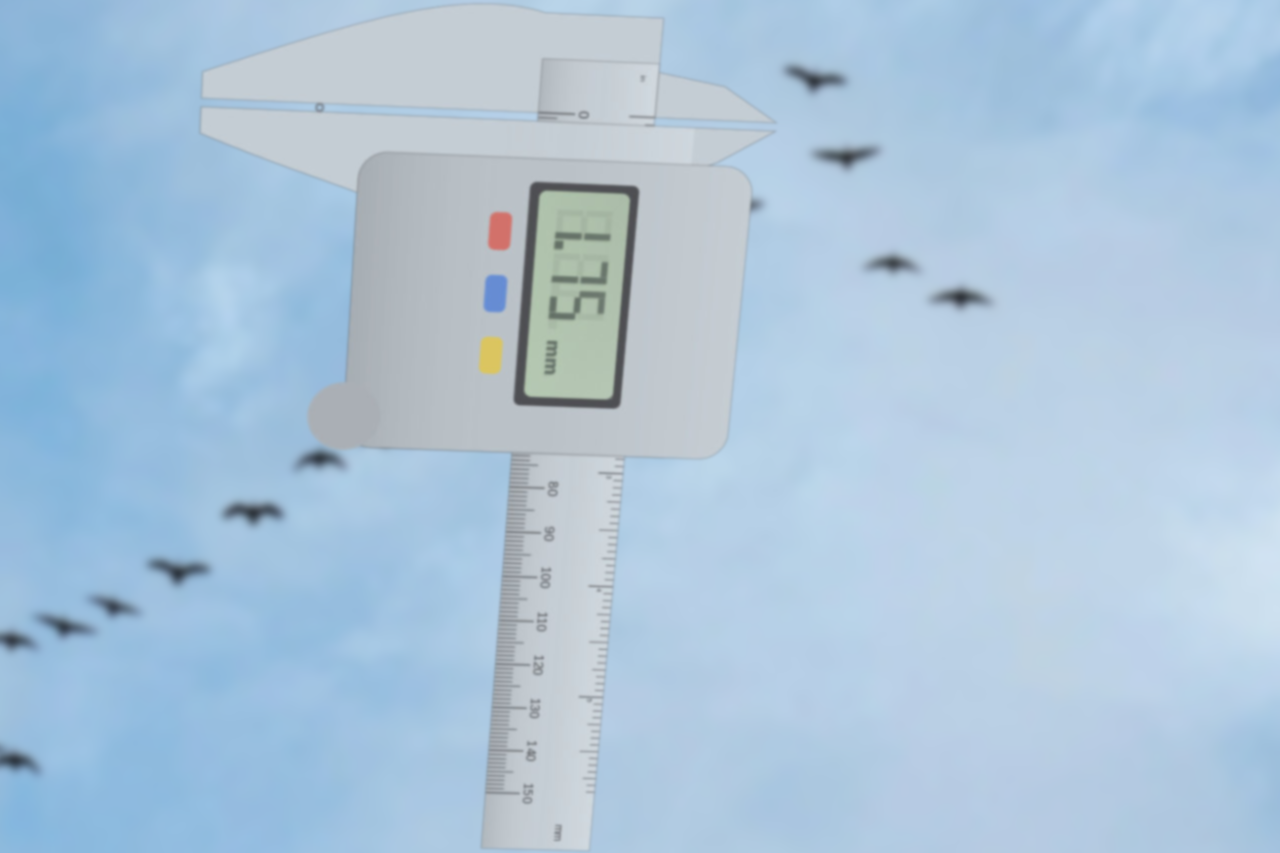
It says 1.75; mm
